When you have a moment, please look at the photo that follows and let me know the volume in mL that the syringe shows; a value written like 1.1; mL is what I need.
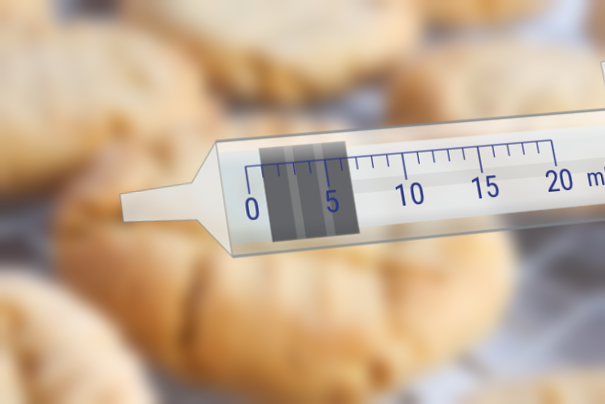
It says 1; mL
